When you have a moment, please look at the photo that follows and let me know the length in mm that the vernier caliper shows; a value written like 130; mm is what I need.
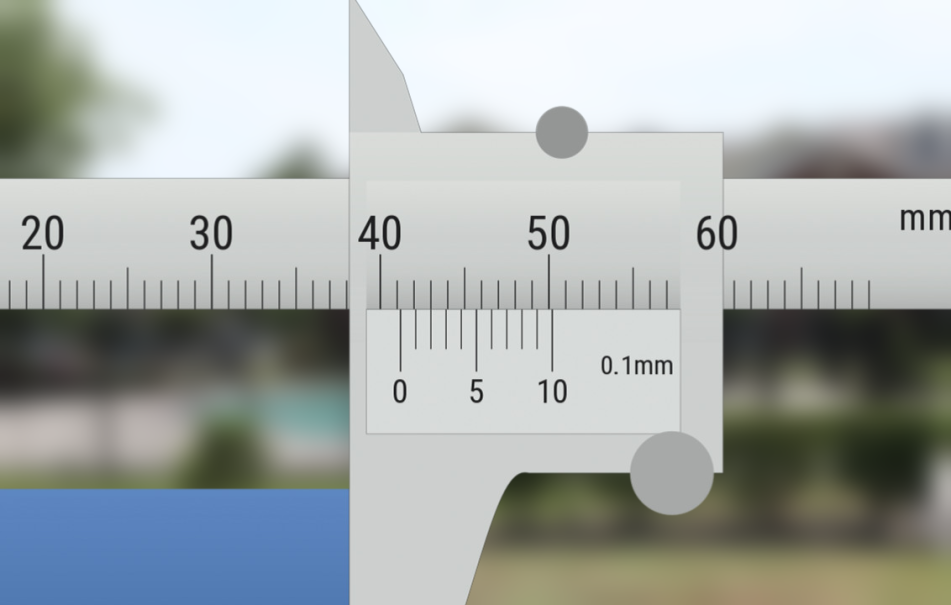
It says 41.2; mm
